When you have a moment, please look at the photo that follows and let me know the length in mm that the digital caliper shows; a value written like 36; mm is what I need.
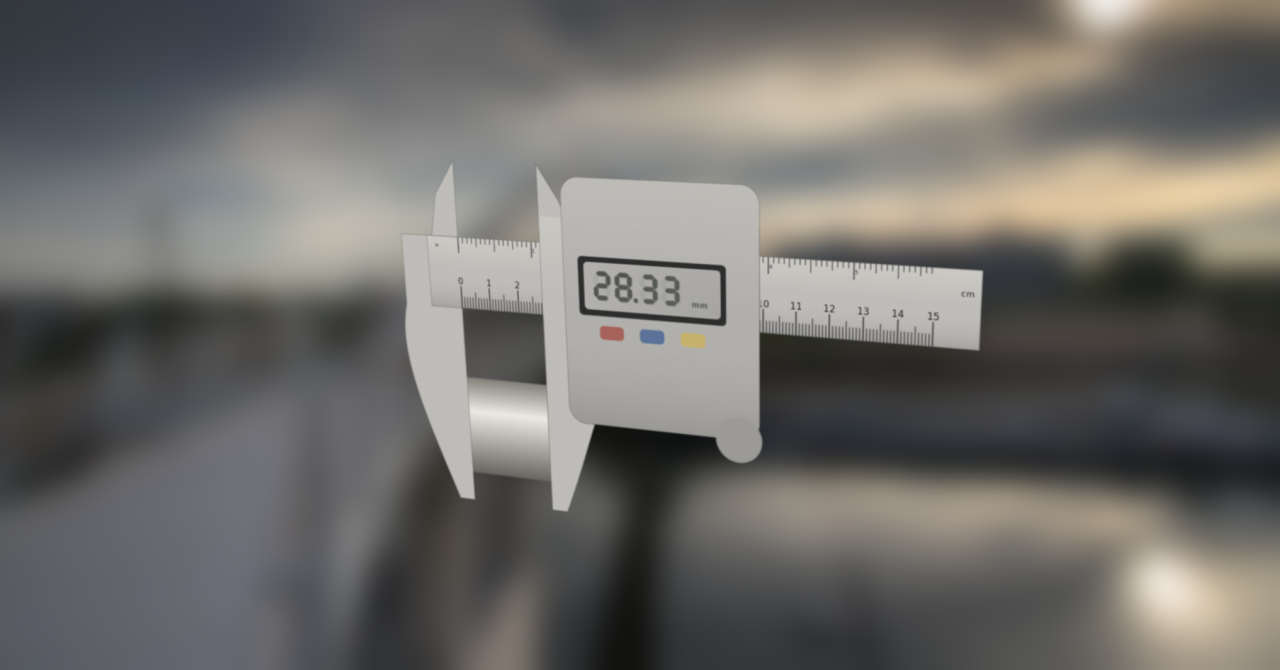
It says 28.33; mm
